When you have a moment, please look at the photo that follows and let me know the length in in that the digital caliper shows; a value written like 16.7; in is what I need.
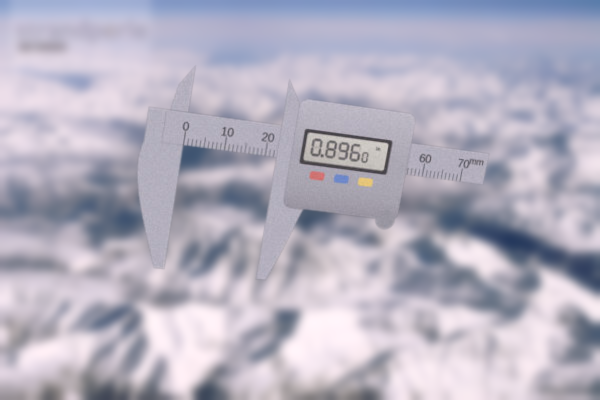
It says 0.8960; in
